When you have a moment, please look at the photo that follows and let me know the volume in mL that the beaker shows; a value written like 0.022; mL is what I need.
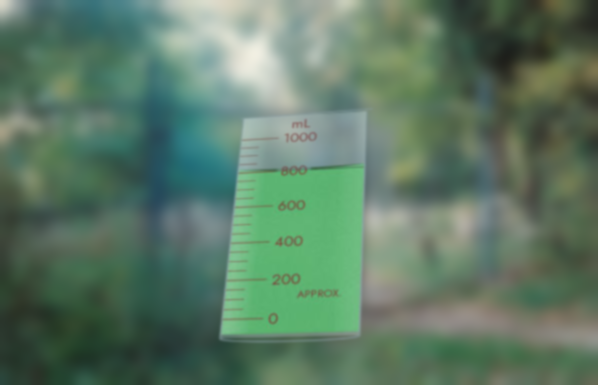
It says 800; mL
